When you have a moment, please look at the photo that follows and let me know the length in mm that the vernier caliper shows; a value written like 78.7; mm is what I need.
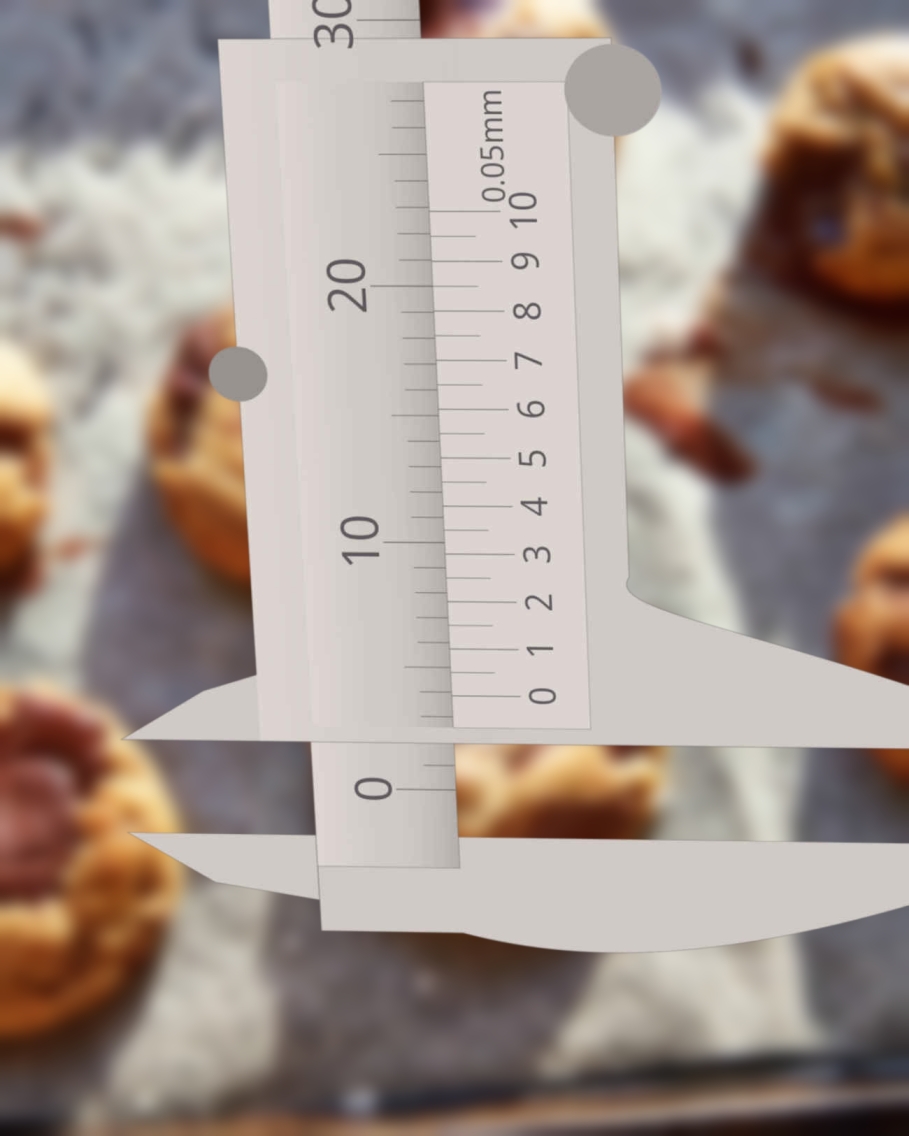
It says 3.85; mm
